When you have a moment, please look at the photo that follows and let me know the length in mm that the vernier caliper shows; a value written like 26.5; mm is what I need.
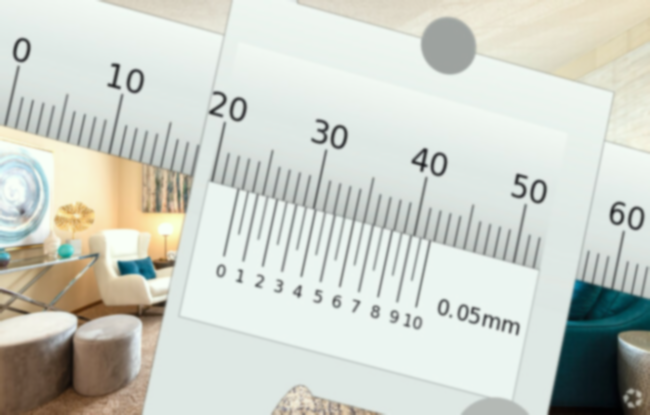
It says 22.6; mm
